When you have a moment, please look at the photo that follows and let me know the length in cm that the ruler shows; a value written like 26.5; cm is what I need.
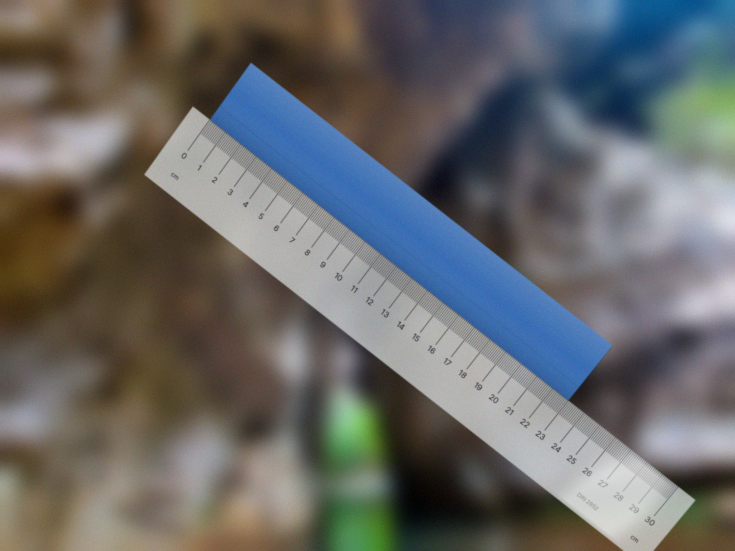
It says 23; cm
